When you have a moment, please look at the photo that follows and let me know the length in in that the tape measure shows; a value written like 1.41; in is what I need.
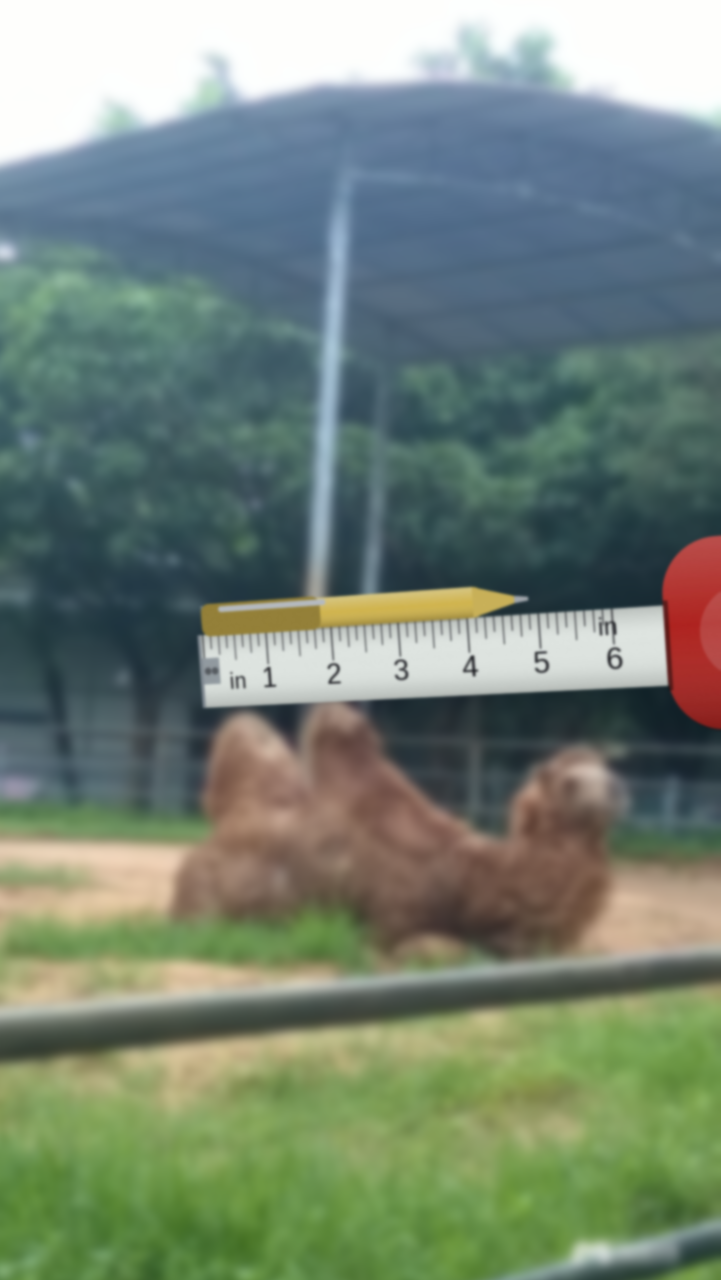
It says 4.875; in
